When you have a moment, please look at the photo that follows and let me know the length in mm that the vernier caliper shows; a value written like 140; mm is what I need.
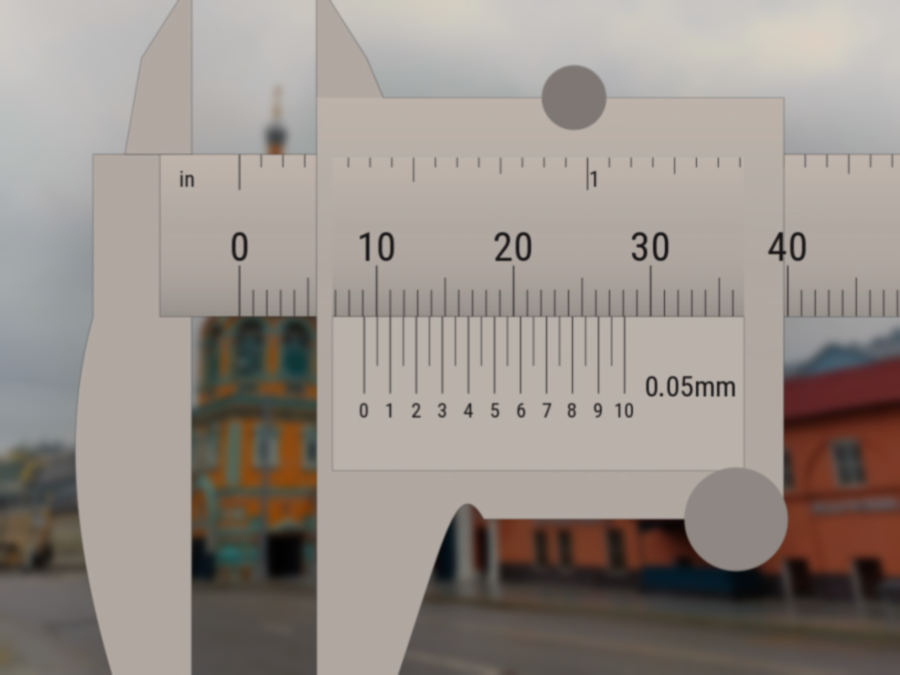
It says 9.1; mm
